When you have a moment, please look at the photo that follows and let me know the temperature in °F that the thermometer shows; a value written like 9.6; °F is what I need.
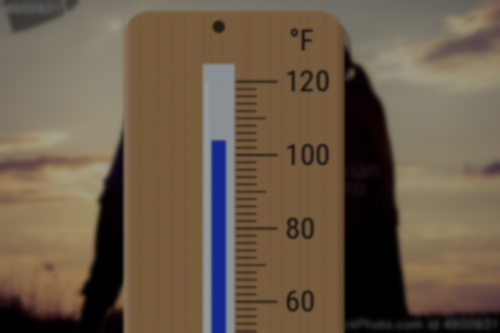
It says 104; °F
